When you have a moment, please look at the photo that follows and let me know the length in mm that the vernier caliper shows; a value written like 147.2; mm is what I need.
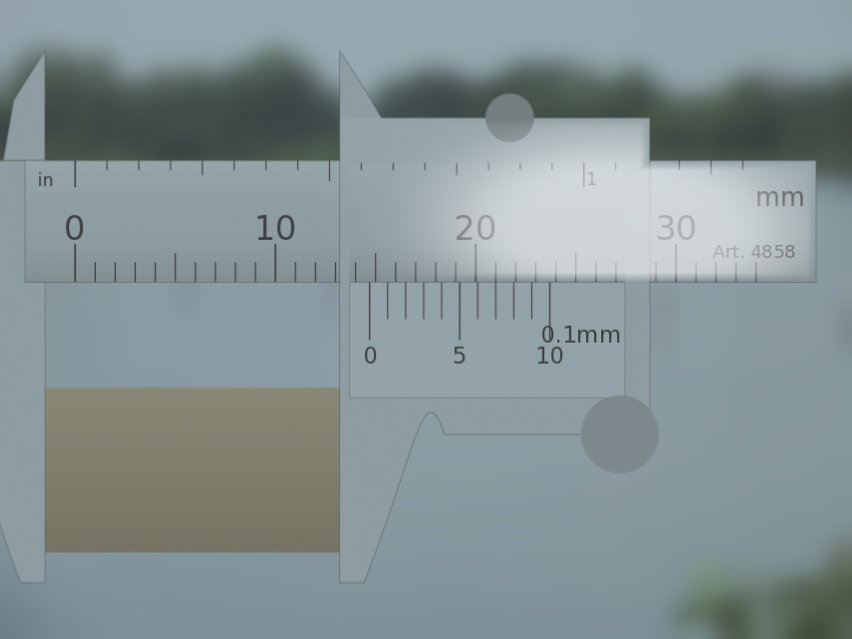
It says 14.7; mm
